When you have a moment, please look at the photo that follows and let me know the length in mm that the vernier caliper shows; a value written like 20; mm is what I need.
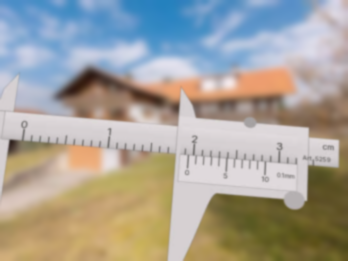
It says 19.4; mm
